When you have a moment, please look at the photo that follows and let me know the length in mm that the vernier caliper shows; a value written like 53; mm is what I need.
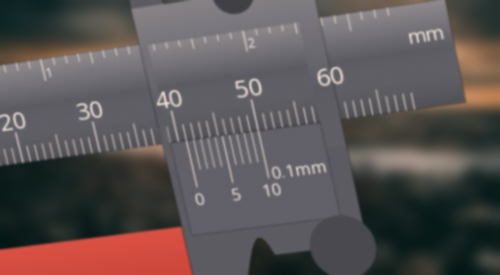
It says 41.0; mm
